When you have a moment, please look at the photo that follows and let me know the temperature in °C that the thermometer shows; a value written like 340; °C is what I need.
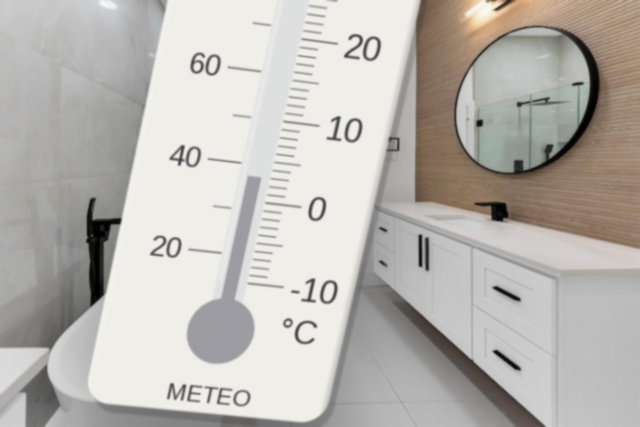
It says 3; °C
